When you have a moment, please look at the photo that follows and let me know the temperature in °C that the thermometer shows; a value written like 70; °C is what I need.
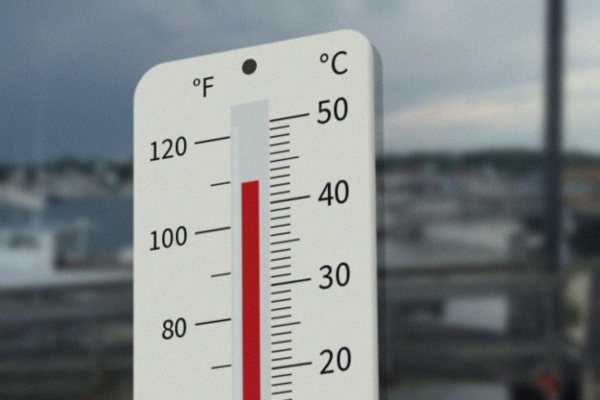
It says 43; °C
